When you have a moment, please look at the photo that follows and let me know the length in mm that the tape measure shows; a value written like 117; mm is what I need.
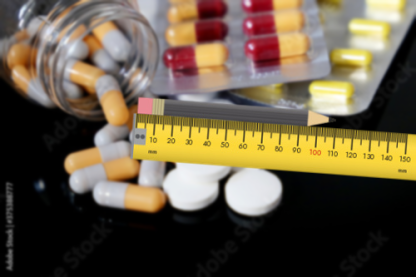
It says 110; mm
